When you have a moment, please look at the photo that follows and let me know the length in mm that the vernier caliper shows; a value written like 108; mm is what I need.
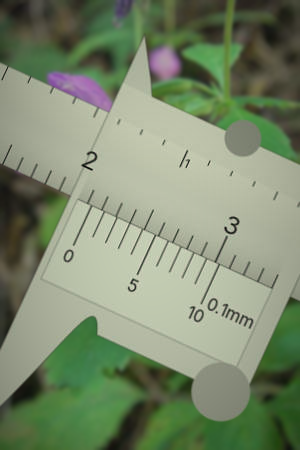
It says 21.3; mm
